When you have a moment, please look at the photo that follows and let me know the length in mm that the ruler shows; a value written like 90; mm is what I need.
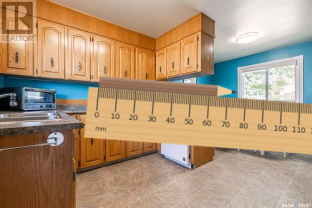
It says 75; mm
